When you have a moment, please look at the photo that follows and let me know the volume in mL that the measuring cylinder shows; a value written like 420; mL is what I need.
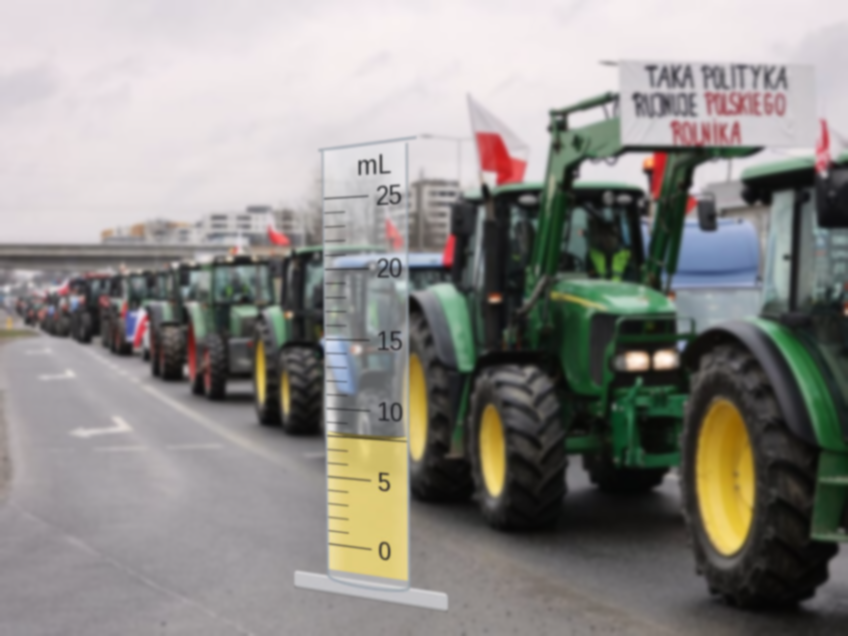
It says 8; mL
